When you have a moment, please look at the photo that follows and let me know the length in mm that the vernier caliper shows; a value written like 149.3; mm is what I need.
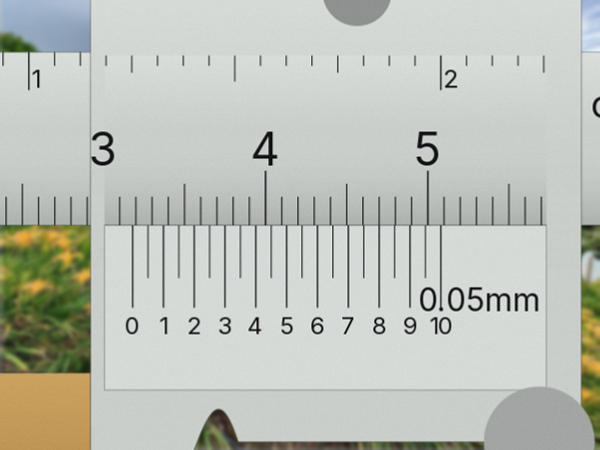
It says 31.8; mm
